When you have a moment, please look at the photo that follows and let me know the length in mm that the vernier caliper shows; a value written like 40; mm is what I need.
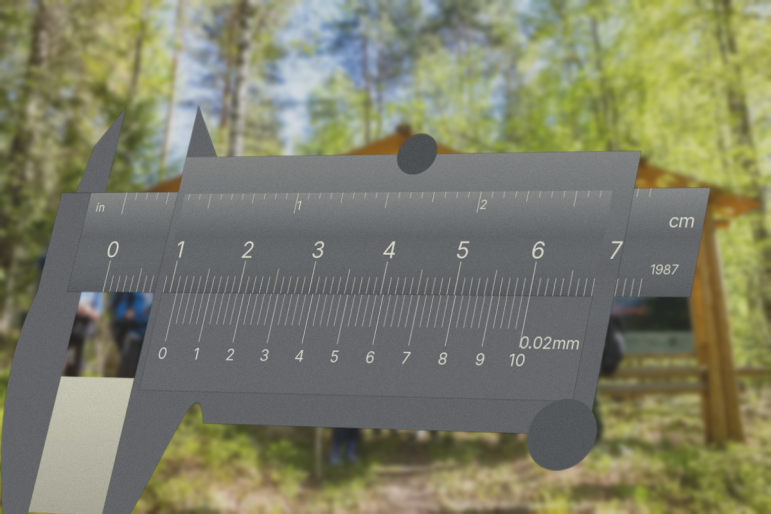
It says 11.0; mm
